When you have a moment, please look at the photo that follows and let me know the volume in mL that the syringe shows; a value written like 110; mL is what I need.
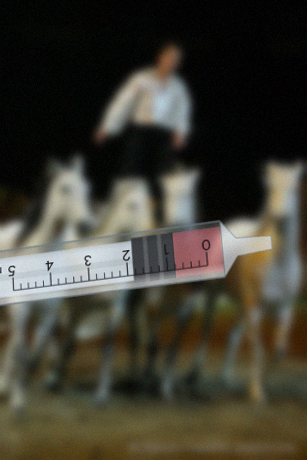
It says 0.8; mL
